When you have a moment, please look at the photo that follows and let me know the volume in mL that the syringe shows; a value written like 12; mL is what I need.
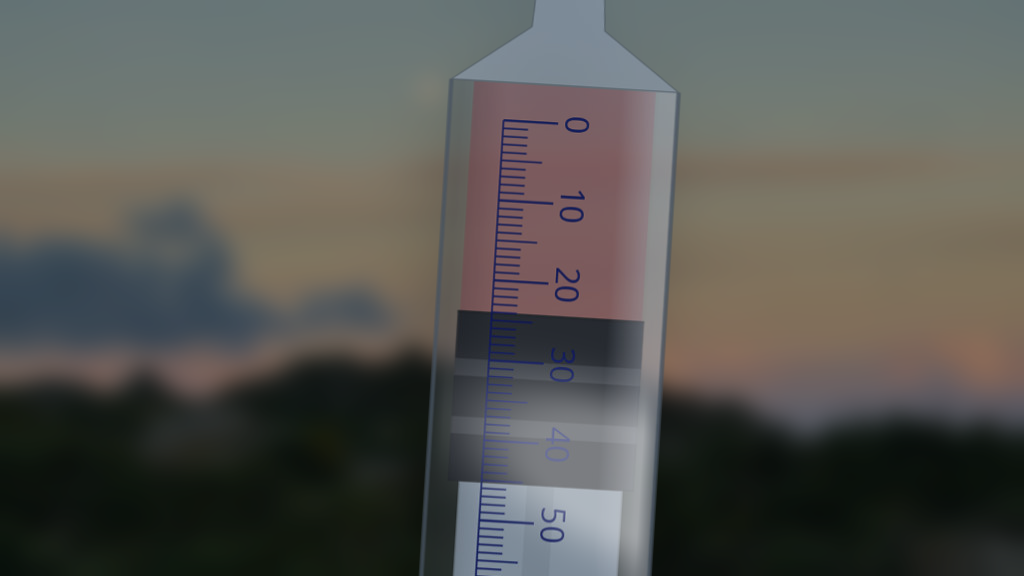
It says 24; mL
